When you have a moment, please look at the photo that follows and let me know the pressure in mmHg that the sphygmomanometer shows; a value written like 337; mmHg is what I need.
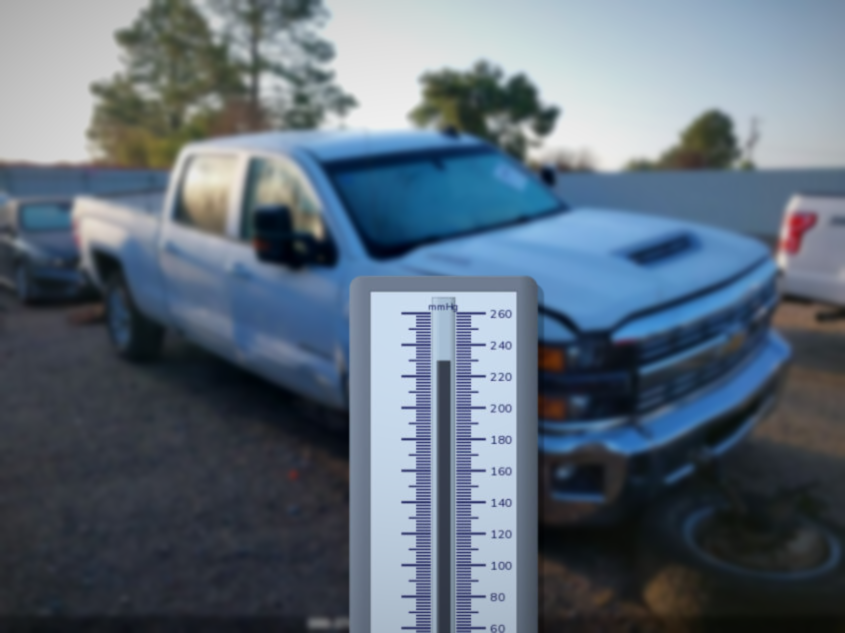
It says 230; mmHg
